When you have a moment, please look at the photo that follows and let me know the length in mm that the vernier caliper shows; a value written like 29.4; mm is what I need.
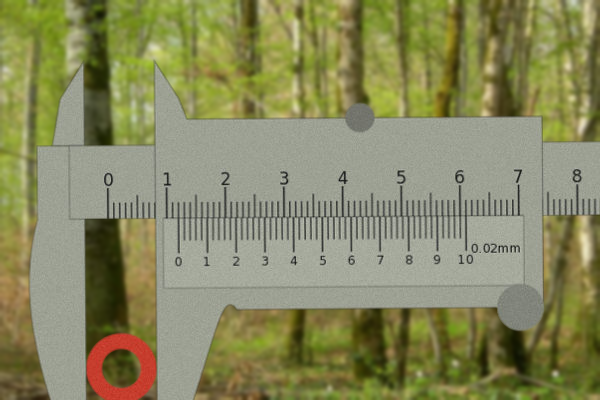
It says 12.0; mm
